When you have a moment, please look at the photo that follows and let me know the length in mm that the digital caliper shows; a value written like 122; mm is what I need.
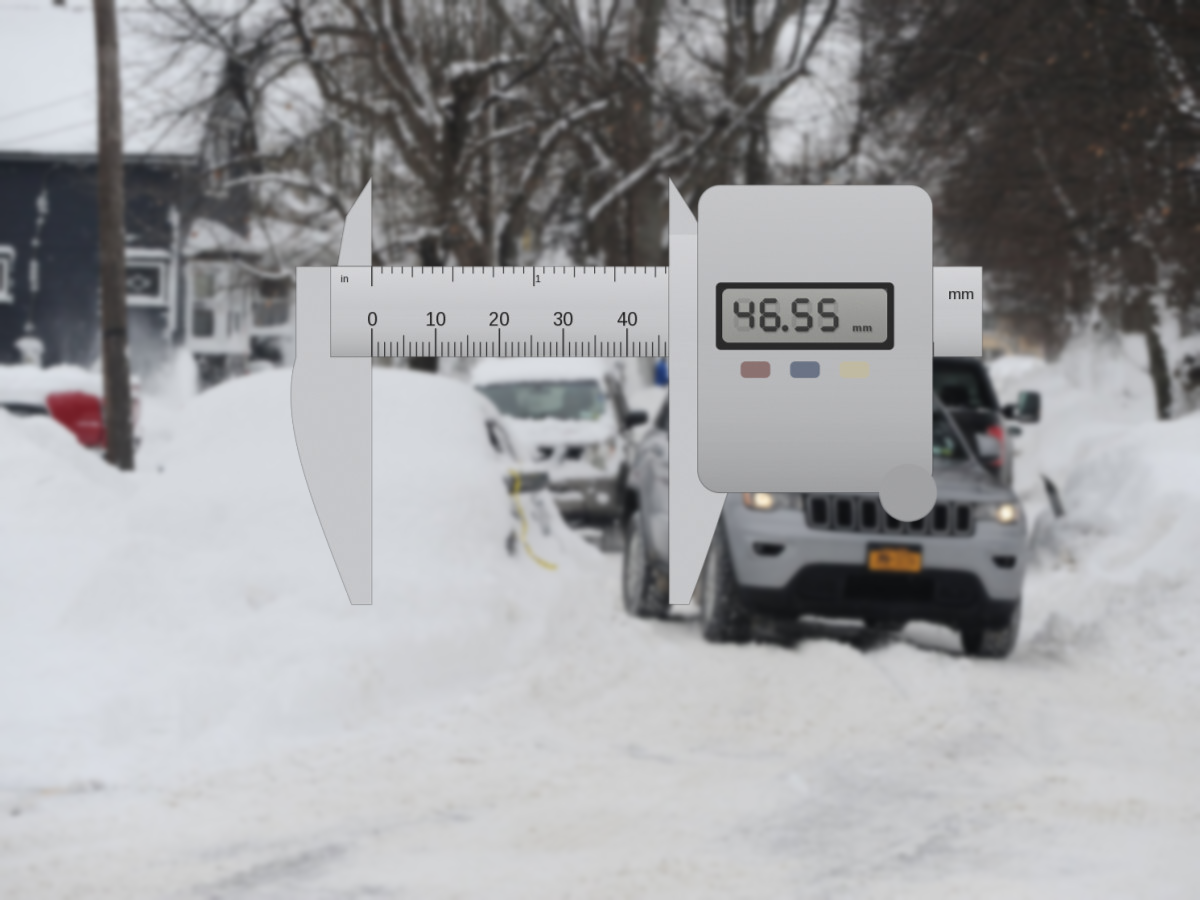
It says 46.55; mm
